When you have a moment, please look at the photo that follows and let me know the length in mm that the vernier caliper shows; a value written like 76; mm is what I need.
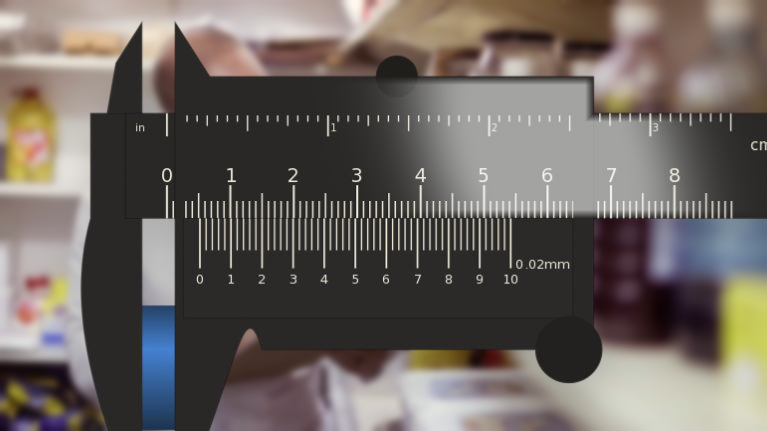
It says 5.2; mm
